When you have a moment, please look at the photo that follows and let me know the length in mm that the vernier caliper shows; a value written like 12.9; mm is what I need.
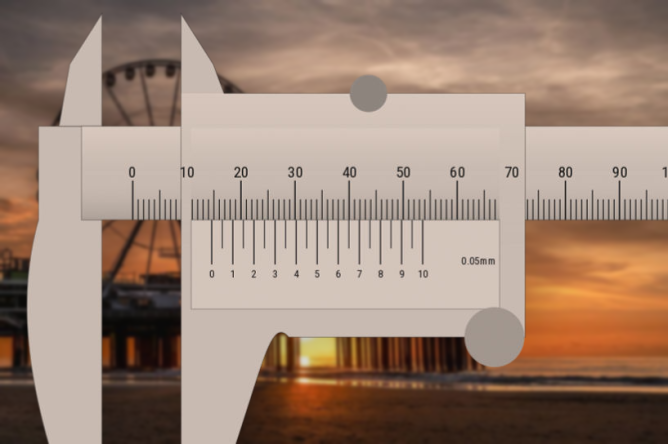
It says 14.6; mm
